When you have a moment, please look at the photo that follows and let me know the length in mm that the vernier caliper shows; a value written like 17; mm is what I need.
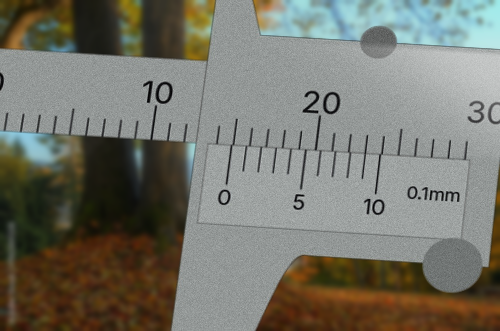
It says 14.9; mm
